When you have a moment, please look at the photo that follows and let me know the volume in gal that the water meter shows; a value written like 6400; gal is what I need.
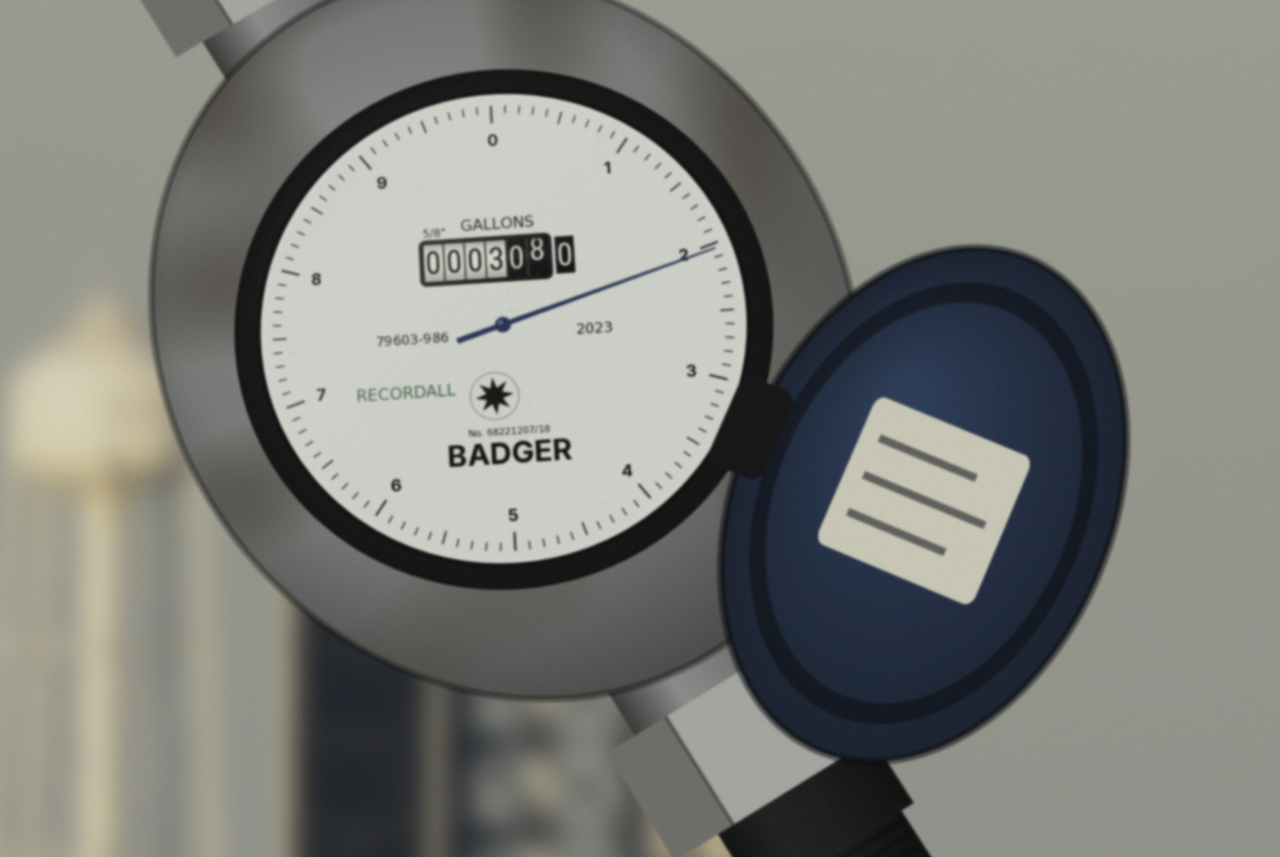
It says 3082.0; gal
